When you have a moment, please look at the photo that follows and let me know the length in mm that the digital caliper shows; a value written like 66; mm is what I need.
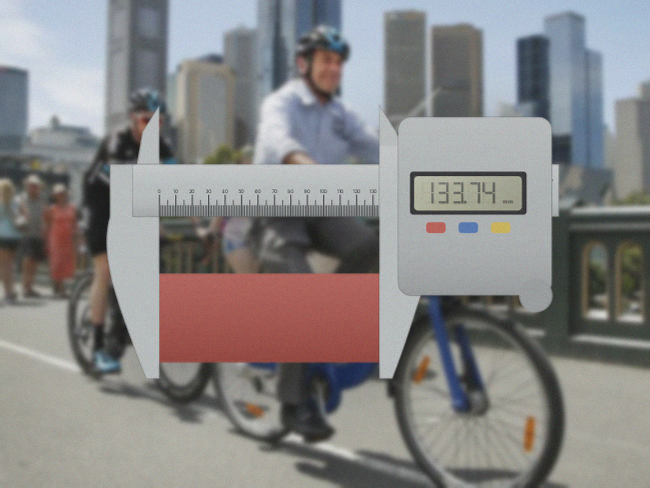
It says 133.74; mm
